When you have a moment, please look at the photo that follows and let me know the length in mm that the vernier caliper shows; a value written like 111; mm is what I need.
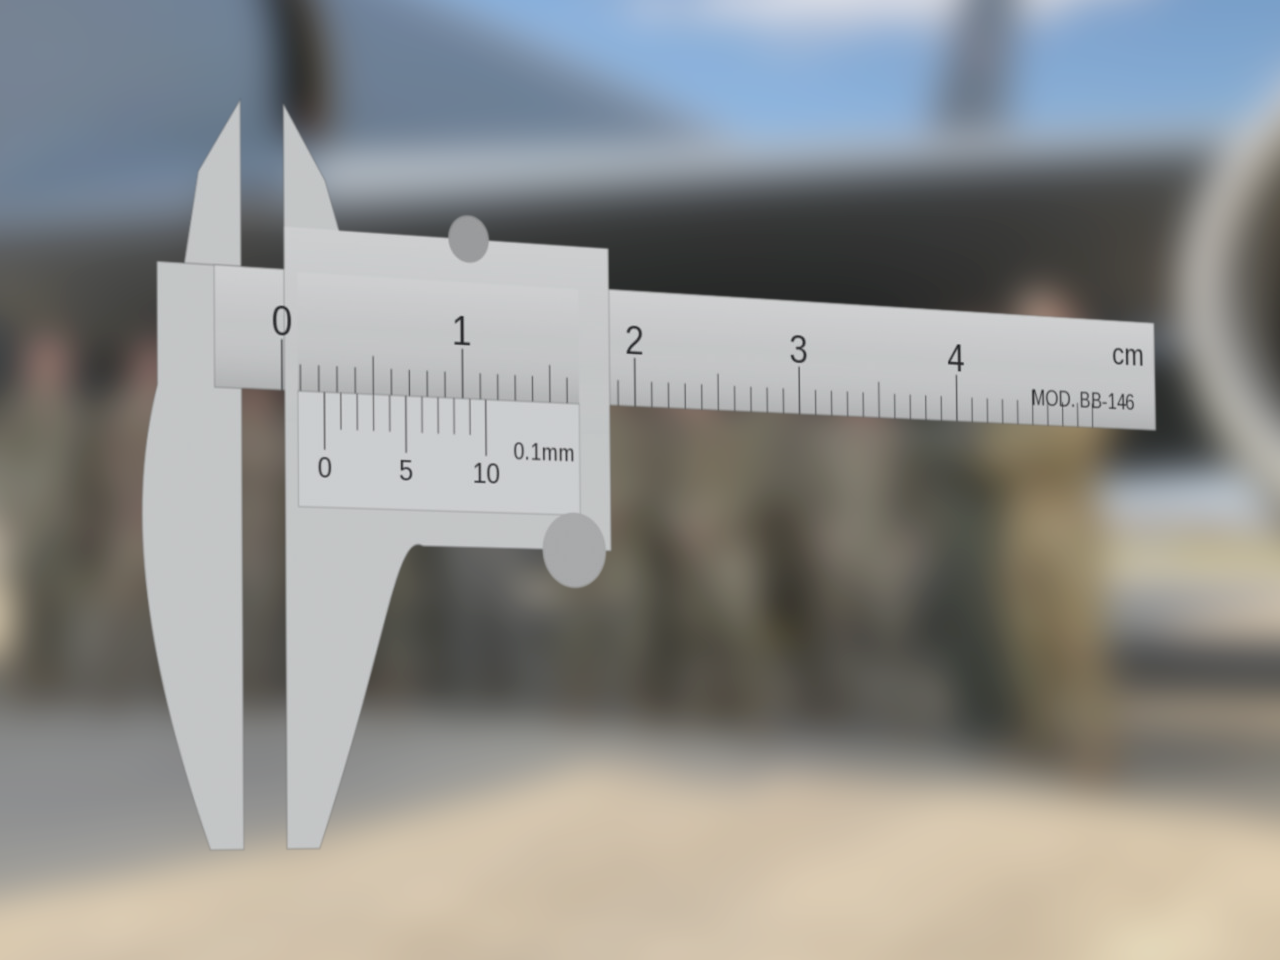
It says 2.3; mm
